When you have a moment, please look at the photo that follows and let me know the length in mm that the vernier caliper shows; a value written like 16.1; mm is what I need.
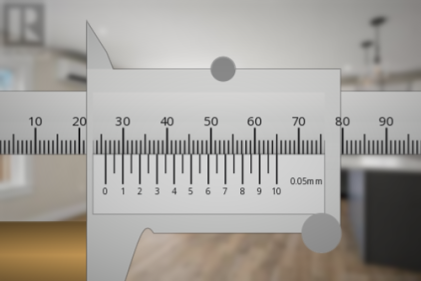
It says 26.0; mm
